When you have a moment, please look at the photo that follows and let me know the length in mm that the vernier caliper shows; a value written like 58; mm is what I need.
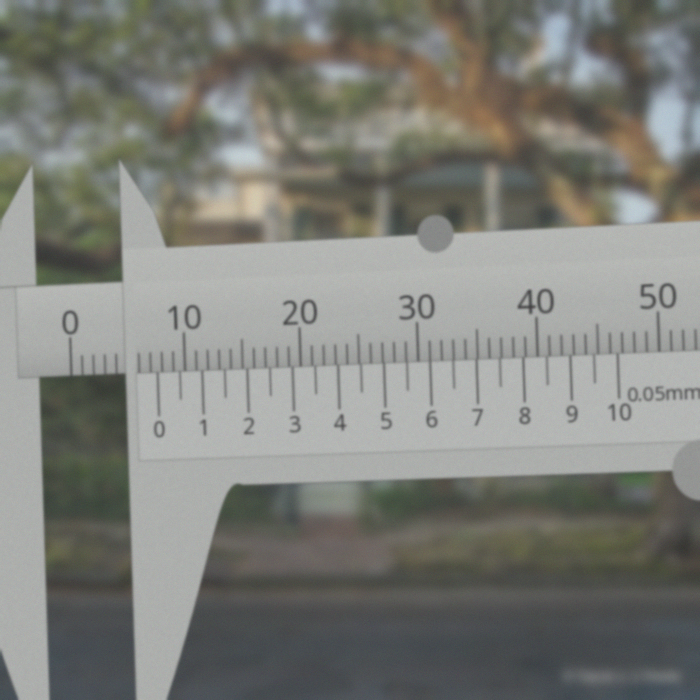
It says 7.6; mm
